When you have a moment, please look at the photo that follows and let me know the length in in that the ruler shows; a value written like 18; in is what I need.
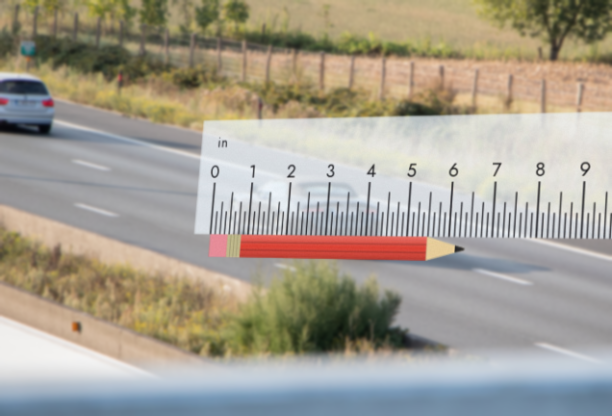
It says 6.375; in
